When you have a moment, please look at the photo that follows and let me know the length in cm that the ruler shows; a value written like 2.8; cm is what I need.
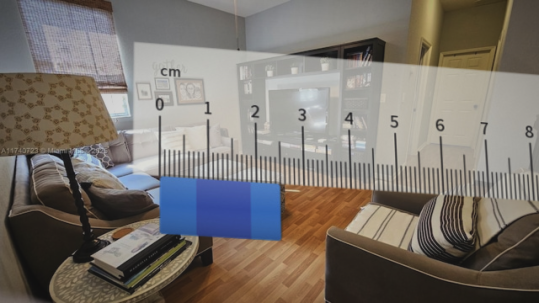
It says 2.5; cm
